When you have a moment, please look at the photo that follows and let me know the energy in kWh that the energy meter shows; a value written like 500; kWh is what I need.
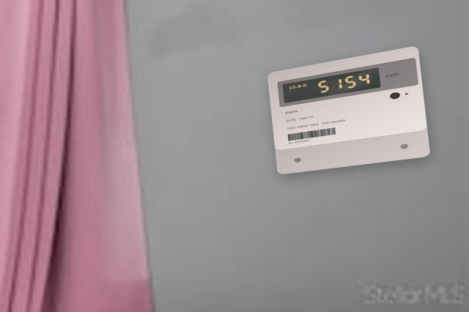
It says 5154; kWh
